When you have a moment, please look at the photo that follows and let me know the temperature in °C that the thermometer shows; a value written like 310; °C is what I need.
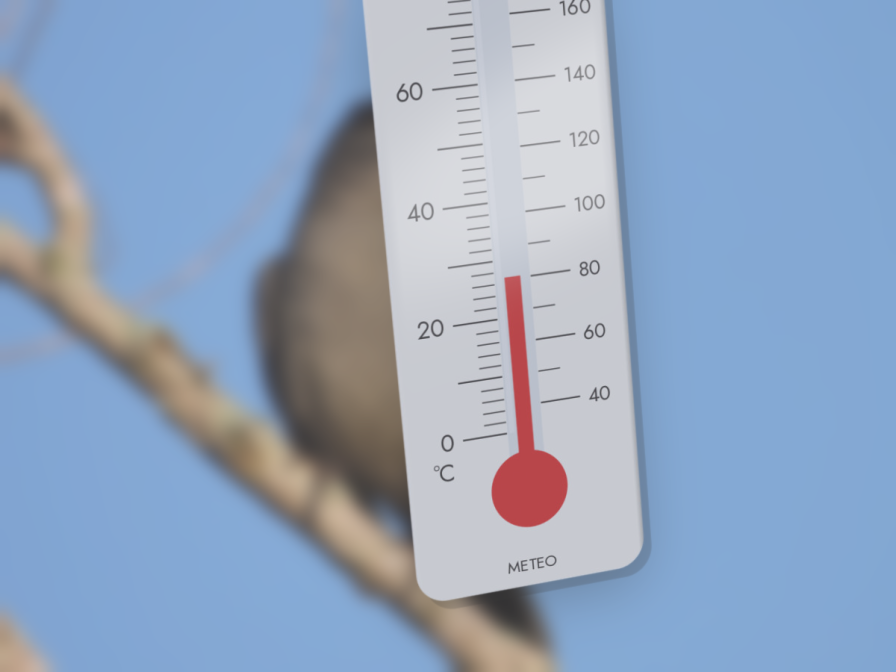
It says 27; °C
